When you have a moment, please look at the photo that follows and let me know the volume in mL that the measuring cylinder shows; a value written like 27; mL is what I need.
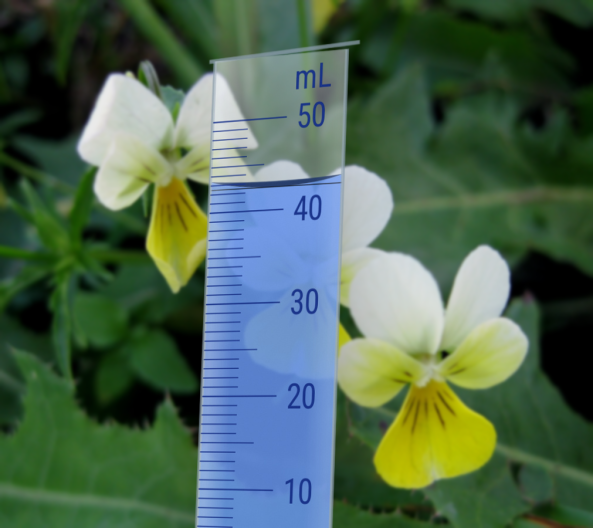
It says 42.5; mL
